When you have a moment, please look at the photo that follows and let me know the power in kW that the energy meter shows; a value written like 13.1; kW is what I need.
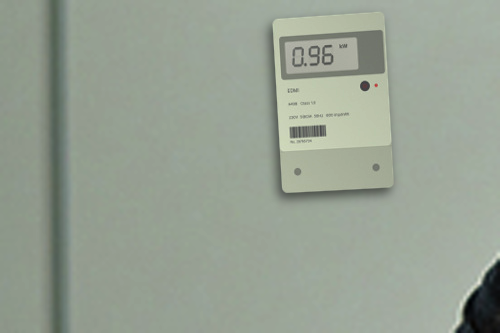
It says 0.96; kW
